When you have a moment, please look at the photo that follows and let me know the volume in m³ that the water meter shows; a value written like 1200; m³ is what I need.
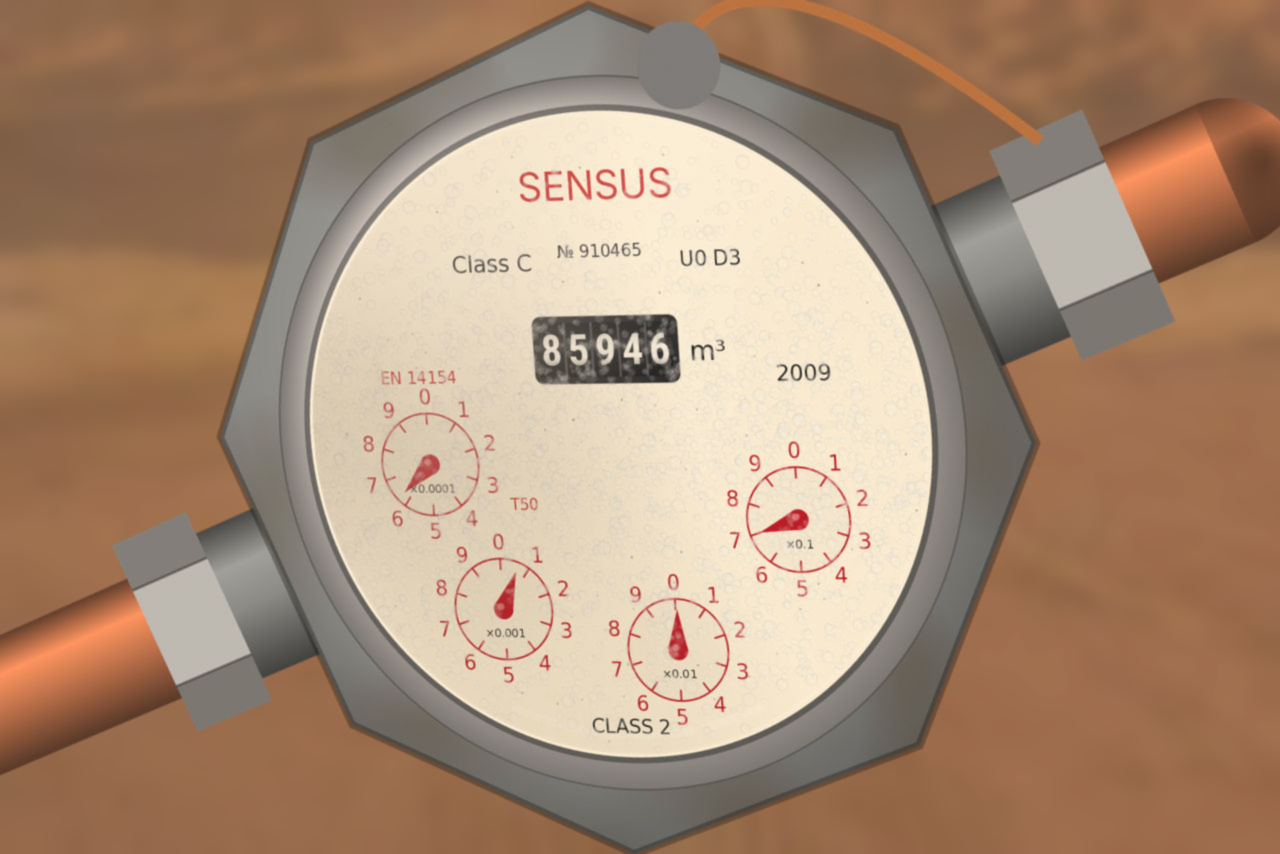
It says 85946.7006; m³
